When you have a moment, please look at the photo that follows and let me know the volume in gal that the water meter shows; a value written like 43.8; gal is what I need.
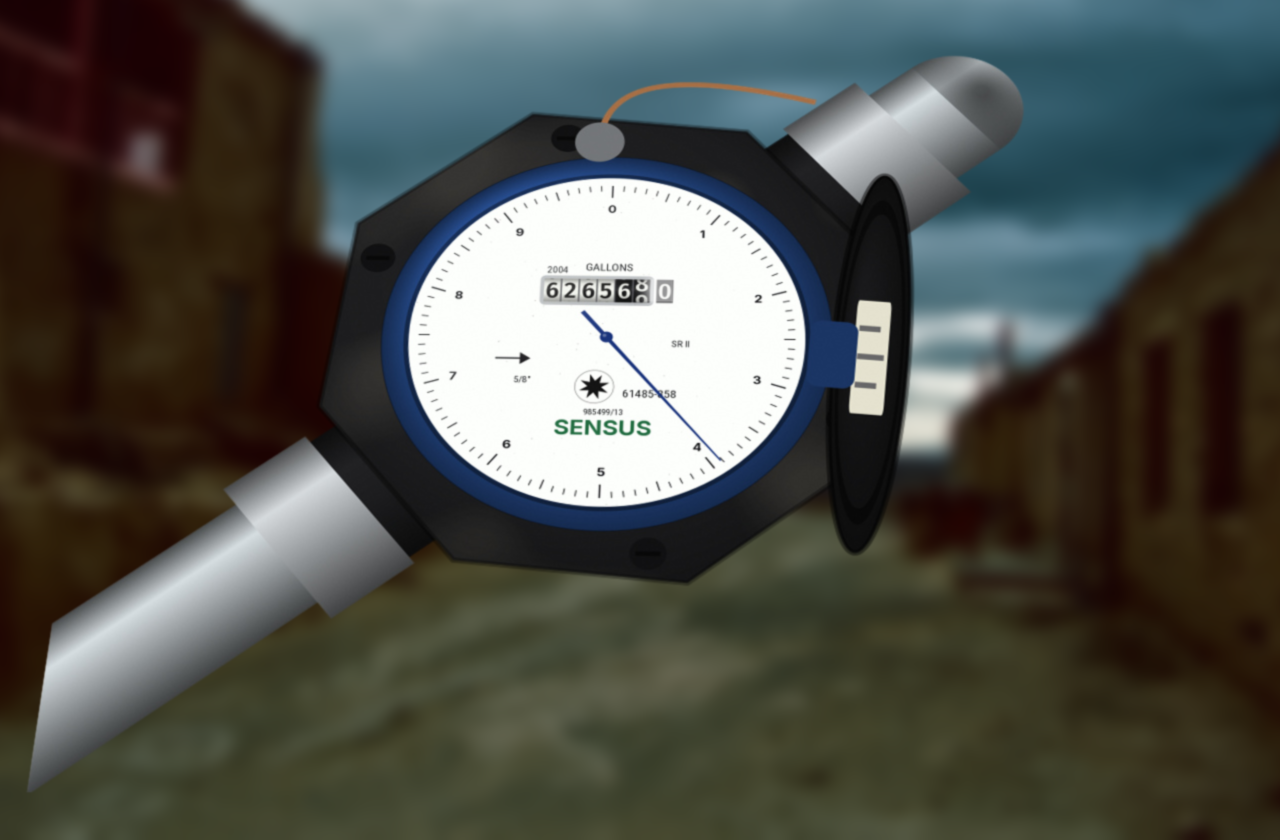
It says 6265683.9; gal
